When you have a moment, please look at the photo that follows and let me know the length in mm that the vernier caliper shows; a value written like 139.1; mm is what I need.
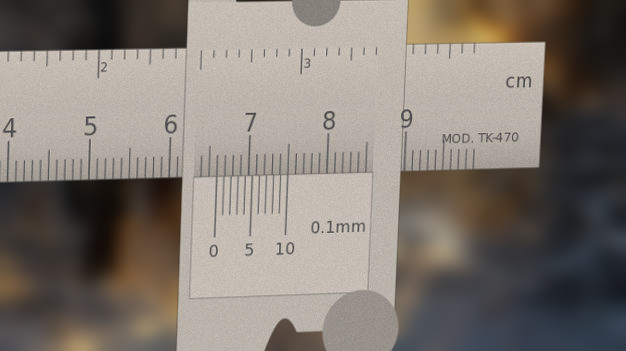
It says 66.0; mm
